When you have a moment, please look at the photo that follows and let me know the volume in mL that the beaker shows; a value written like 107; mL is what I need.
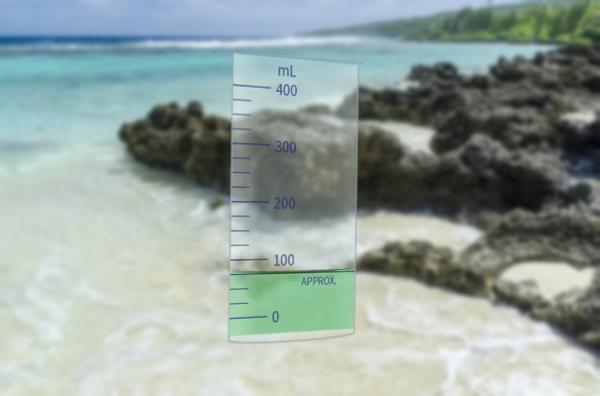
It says 75; mL
